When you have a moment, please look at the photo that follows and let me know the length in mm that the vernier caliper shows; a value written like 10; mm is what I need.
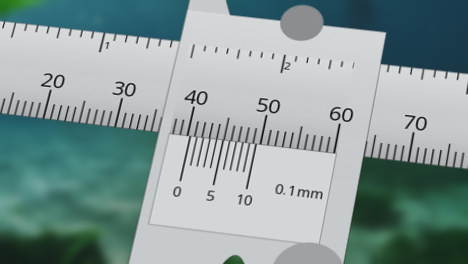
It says 40.4; mm
